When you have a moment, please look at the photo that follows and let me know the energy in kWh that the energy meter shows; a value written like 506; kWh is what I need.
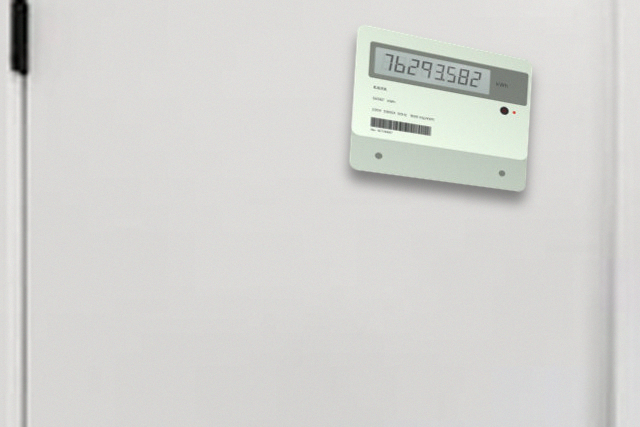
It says 76293.582; kWh
